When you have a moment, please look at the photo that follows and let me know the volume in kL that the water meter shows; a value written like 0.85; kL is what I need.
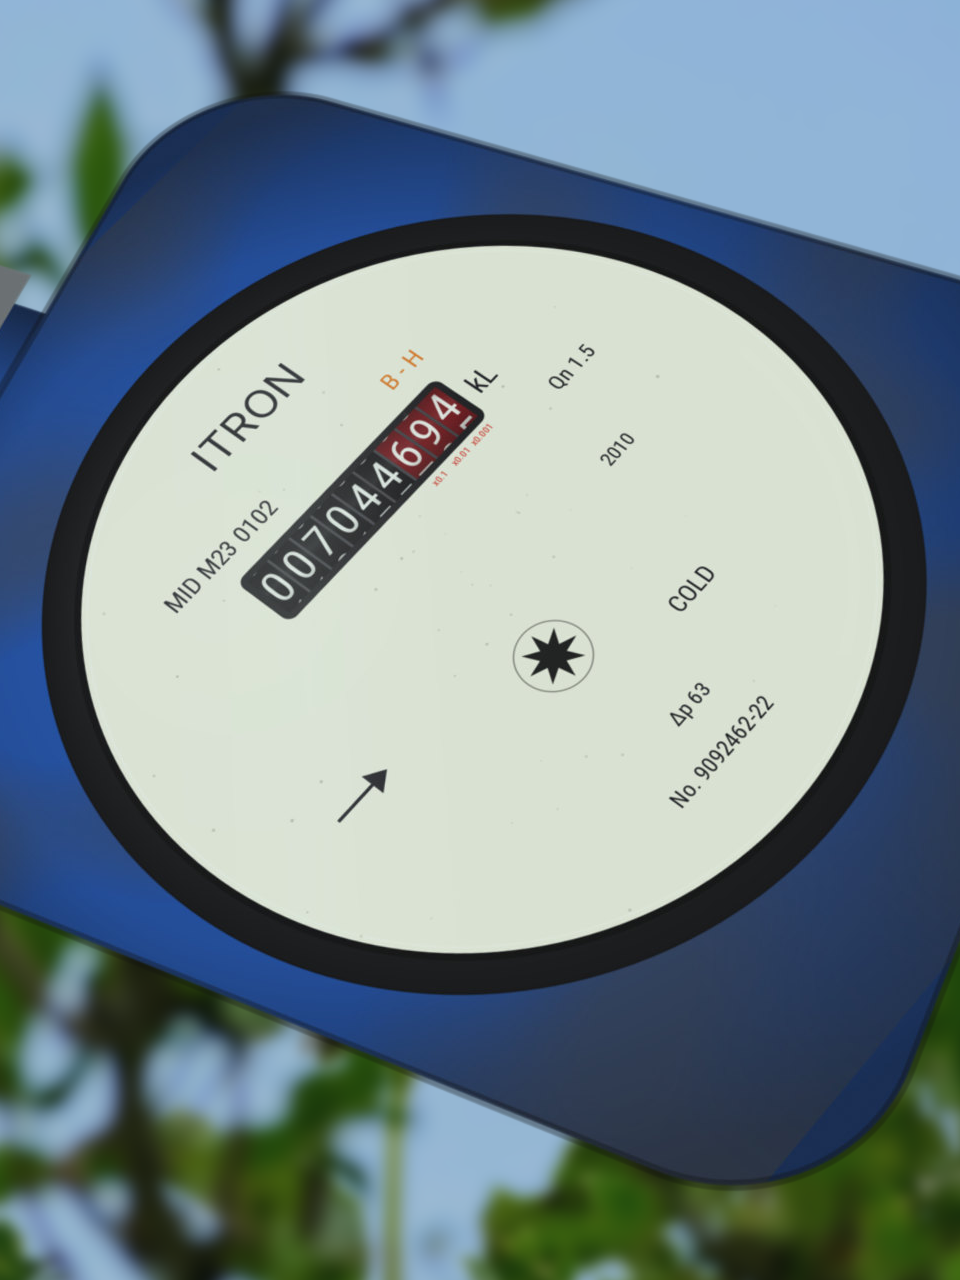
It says 7044.694; kL
